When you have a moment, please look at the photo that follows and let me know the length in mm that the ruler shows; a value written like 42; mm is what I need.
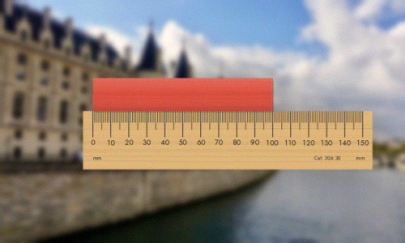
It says 100; mm
